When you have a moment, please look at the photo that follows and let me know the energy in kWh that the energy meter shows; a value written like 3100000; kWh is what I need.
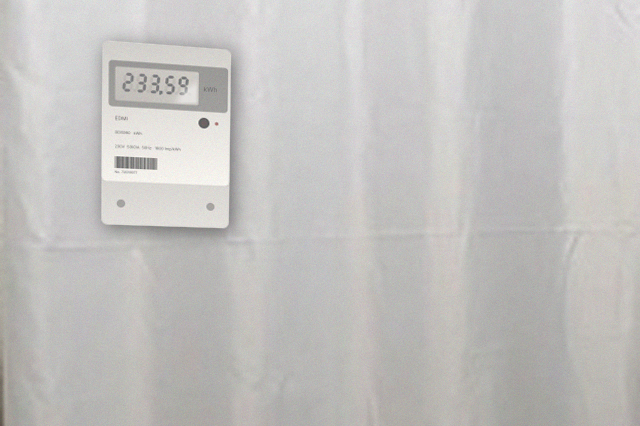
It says 233.59; kWh
